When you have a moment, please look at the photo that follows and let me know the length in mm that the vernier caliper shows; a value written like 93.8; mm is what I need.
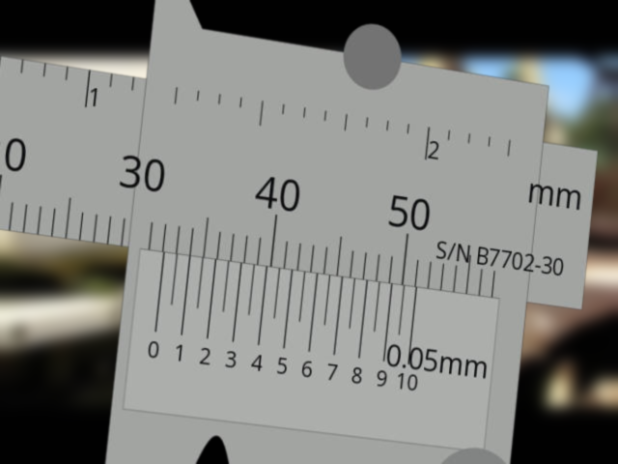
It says 32.1; mm
